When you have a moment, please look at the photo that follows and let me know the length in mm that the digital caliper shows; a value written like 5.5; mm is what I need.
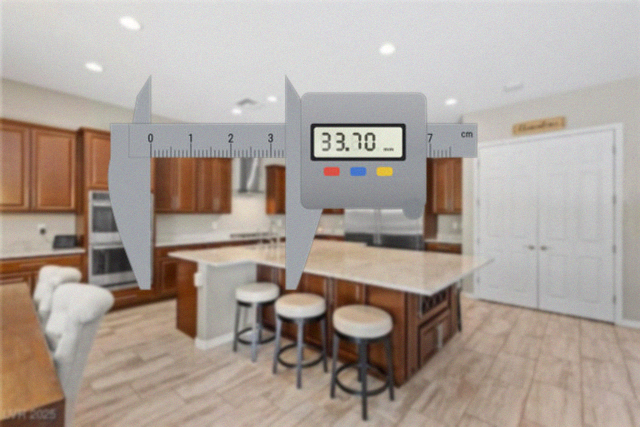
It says 33.70; mm
